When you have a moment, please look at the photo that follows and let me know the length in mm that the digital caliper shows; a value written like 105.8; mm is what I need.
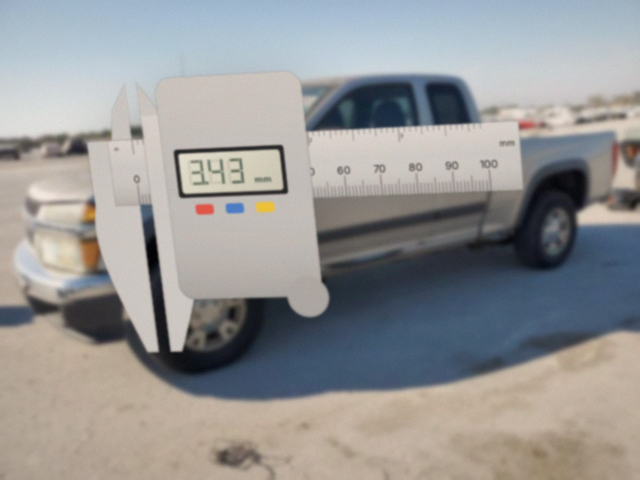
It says 3.43; mm
